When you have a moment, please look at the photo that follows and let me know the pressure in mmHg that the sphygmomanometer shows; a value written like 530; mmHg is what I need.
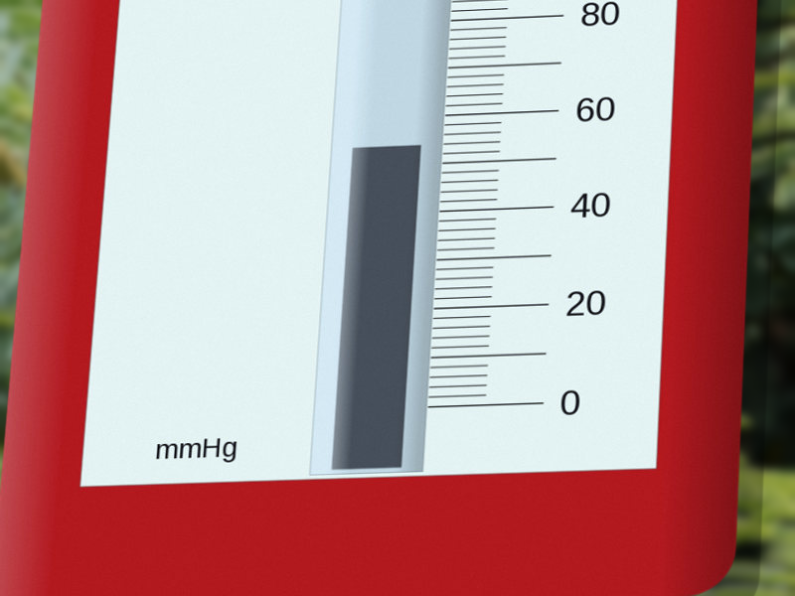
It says 54; mmHg
